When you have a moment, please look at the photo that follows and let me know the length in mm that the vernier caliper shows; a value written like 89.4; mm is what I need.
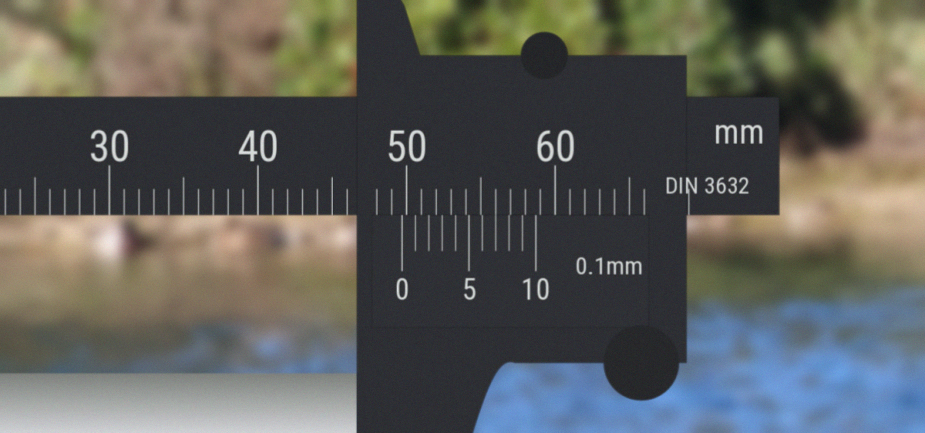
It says 49.7; mm
